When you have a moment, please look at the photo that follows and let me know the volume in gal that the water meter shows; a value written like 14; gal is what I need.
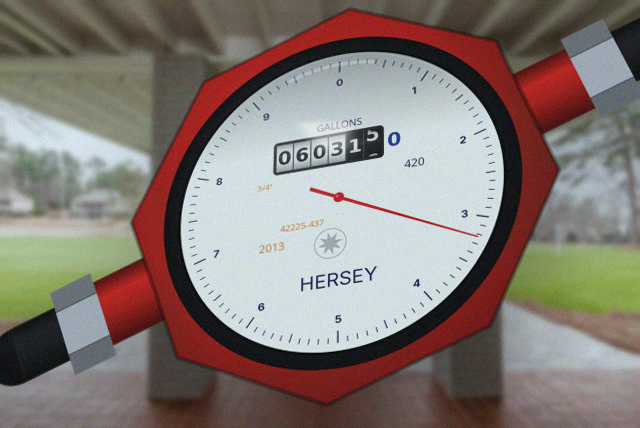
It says 603153.2; gal
